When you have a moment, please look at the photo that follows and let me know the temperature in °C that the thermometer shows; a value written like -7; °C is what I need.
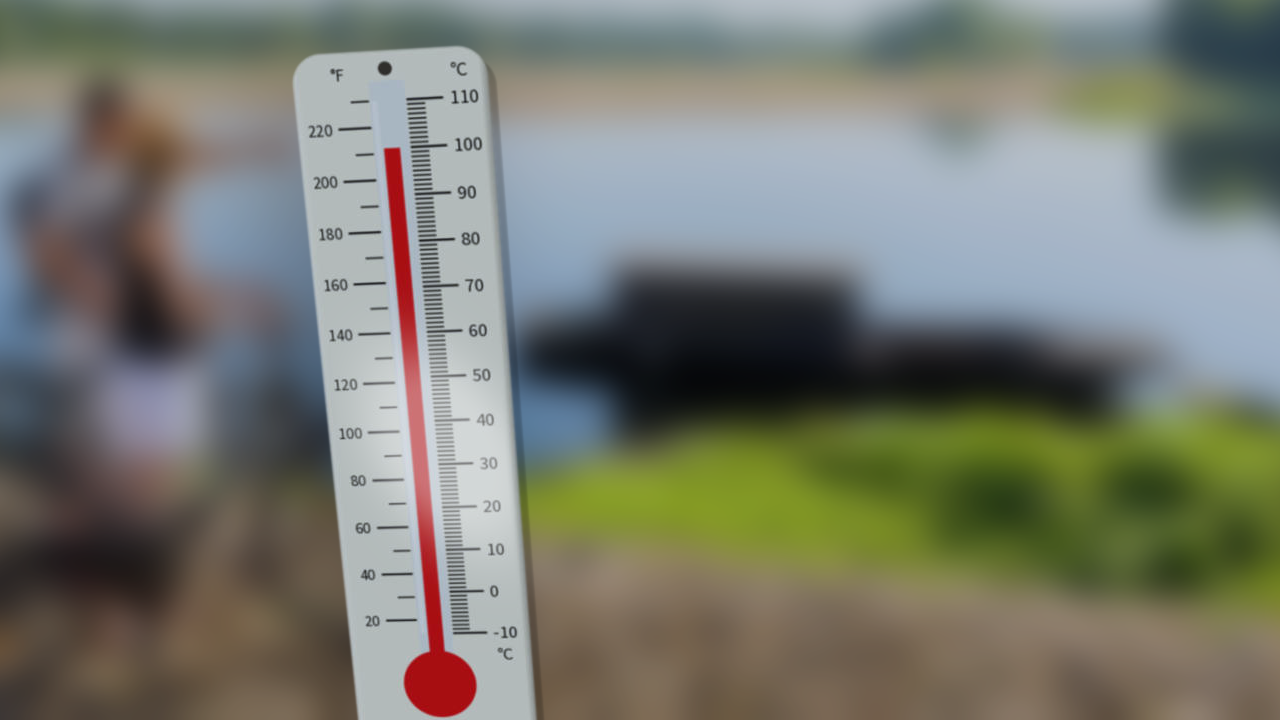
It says 100; °C
